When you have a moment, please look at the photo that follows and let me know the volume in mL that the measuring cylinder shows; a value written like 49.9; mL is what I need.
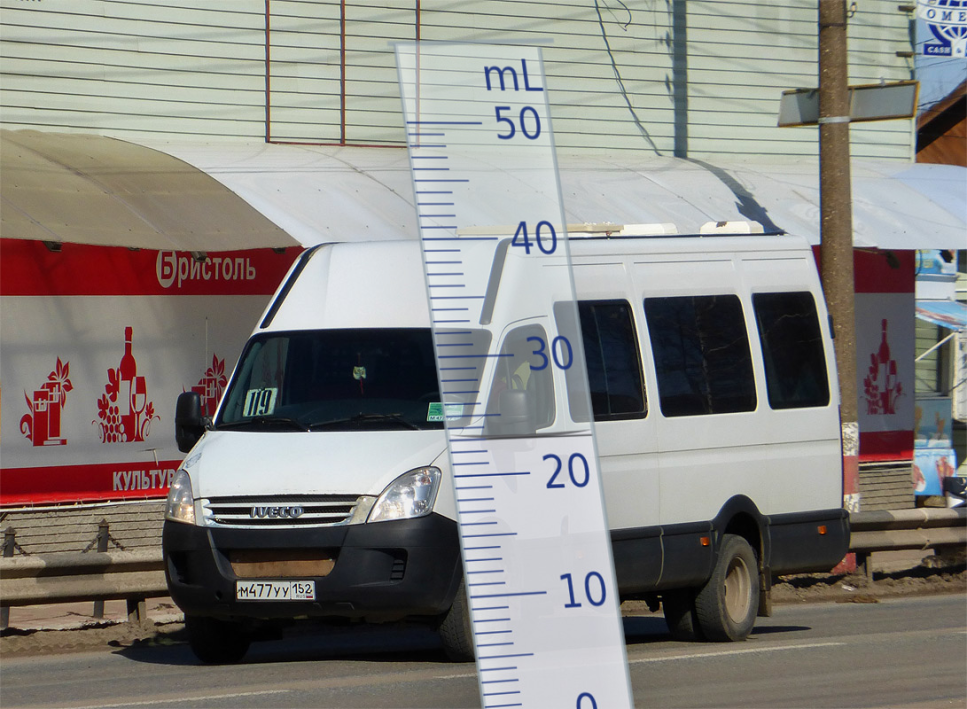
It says 23; mL
